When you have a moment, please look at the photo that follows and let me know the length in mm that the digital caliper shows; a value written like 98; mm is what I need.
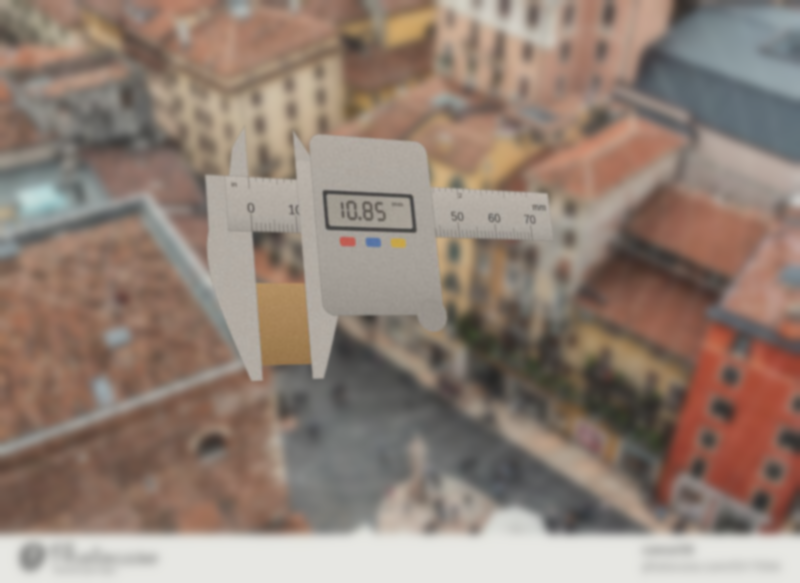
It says 10.85; mm
